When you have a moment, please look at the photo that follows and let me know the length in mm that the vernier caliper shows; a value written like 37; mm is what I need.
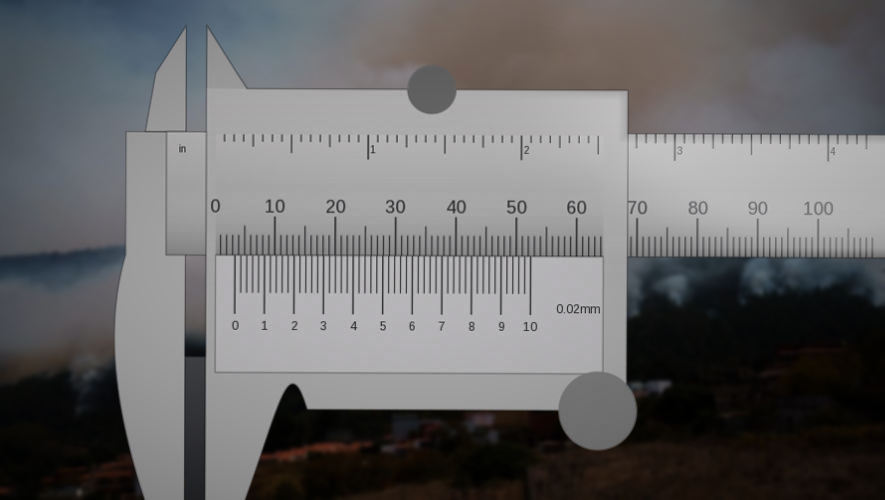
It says 3.4; mm
